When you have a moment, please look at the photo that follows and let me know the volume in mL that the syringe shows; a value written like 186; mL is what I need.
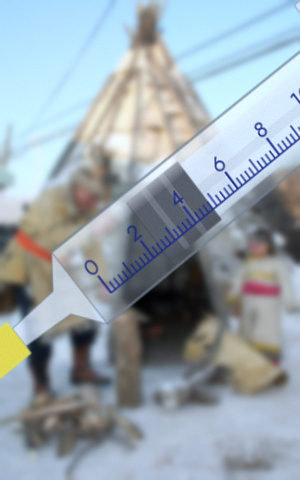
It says 2.4; mL
